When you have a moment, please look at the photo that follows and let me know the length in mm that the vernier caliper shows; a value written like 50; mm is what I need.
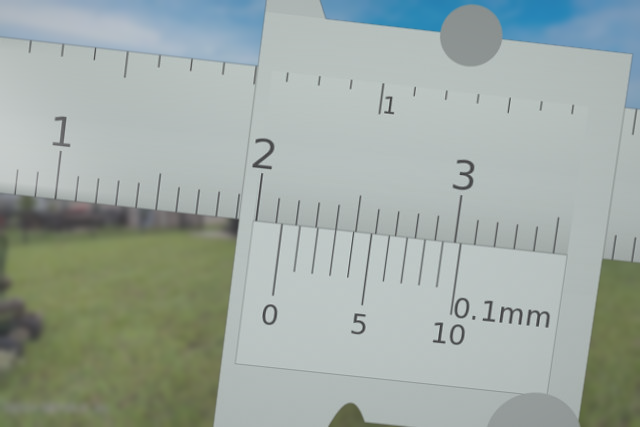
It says 21.3; mm
